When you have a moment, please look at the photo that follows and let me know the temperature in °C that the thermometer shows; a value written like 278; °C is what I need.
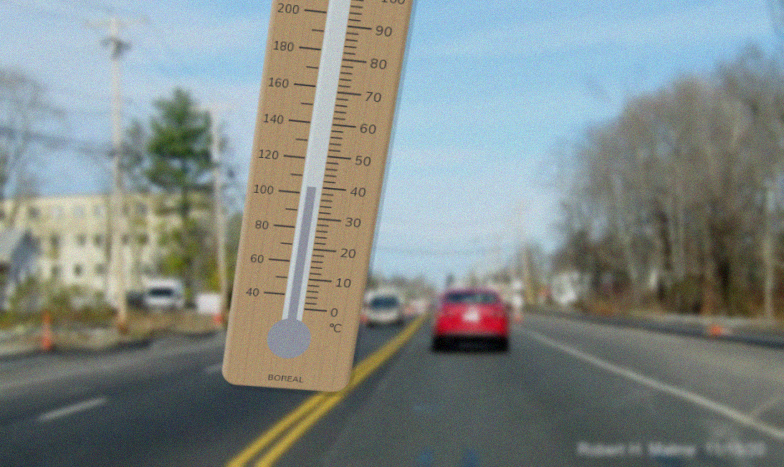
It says 40; °C
